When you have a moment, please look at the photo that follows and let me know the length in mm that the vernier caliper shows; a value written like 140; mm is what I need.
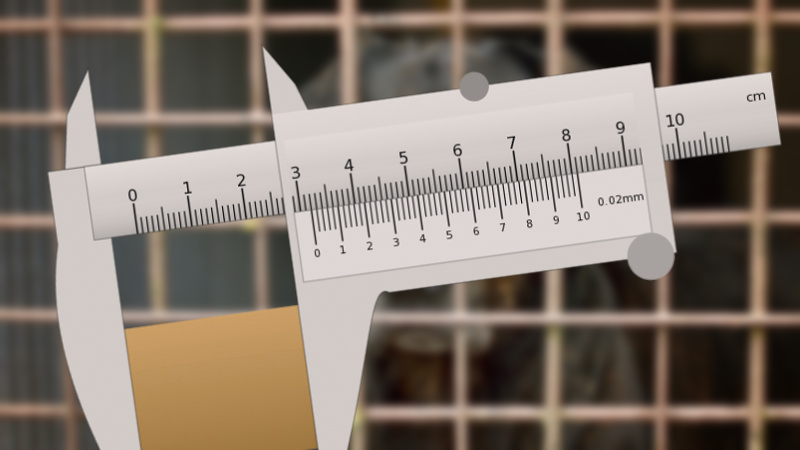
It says 32.0; mm
